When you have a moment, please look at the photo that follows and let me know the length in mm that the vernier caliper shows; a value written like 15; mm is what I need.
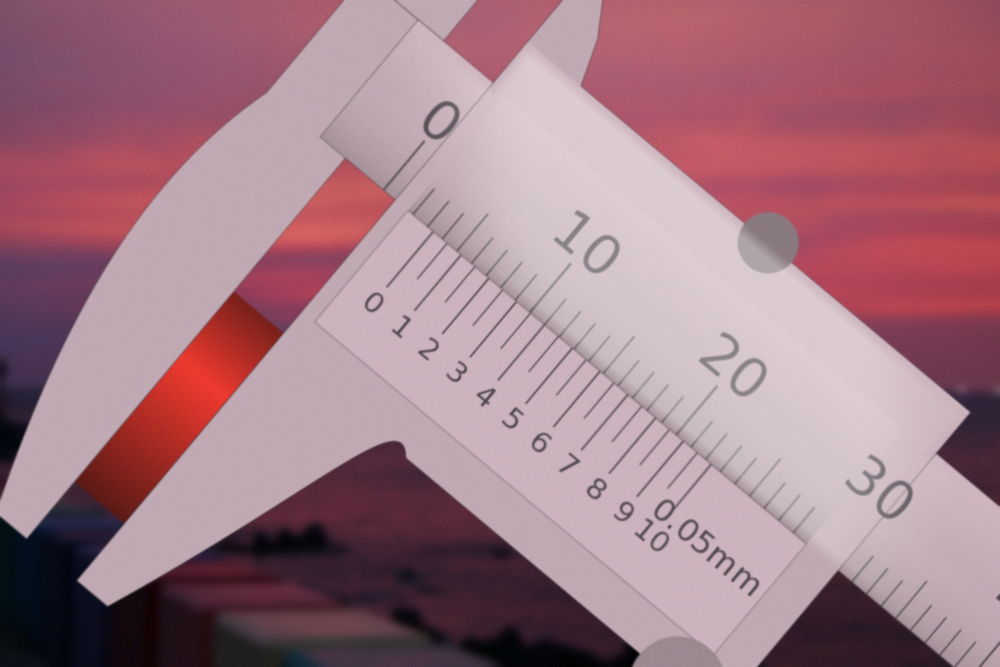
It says 3.4; mm
